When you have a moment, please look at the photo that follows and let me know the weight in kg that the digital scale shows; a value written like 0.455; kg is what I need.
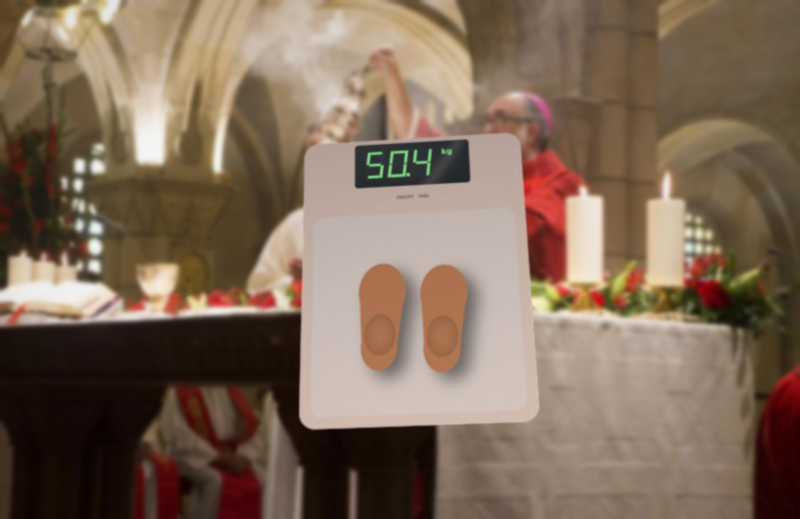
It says 50.4; kg
